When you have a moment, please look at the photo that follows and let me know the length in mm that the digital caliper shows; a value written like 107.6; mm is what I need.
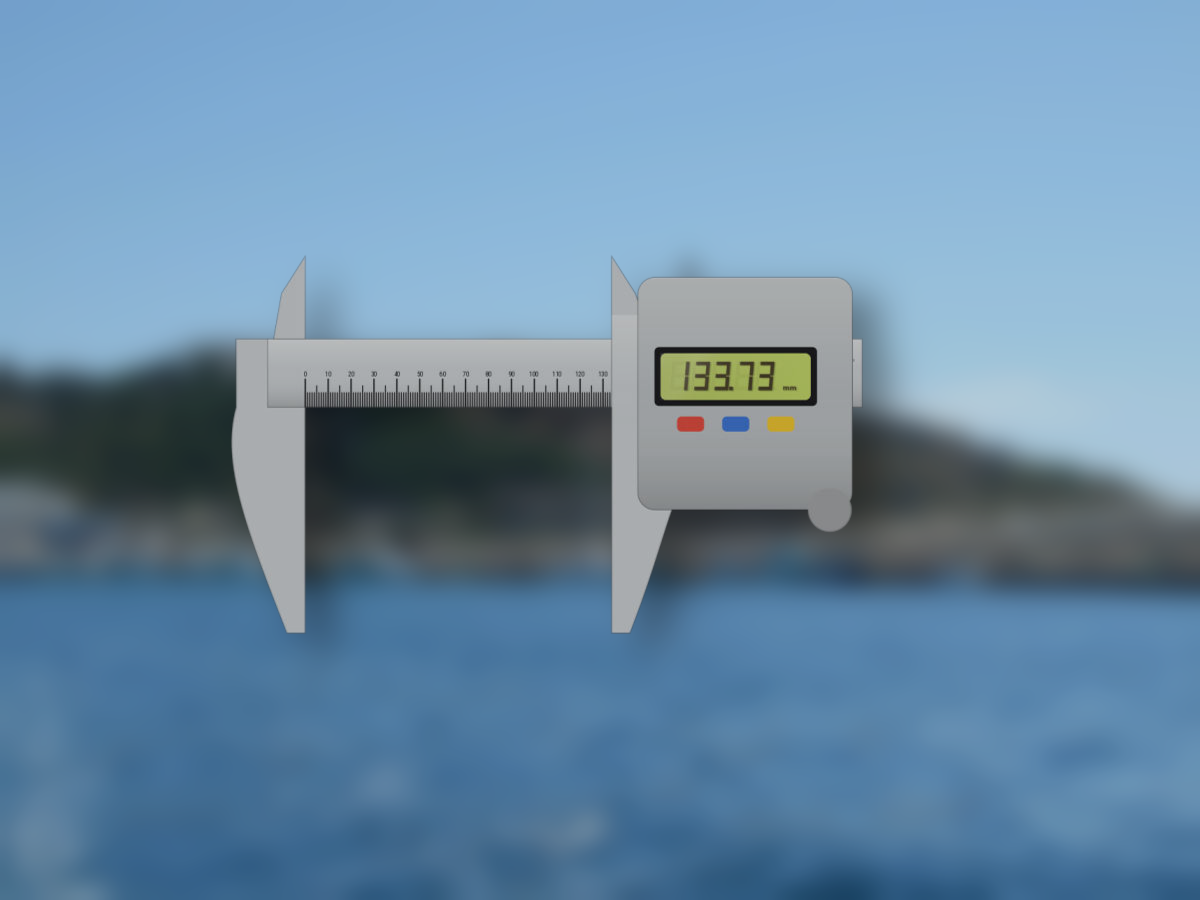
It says 133.73; mm
